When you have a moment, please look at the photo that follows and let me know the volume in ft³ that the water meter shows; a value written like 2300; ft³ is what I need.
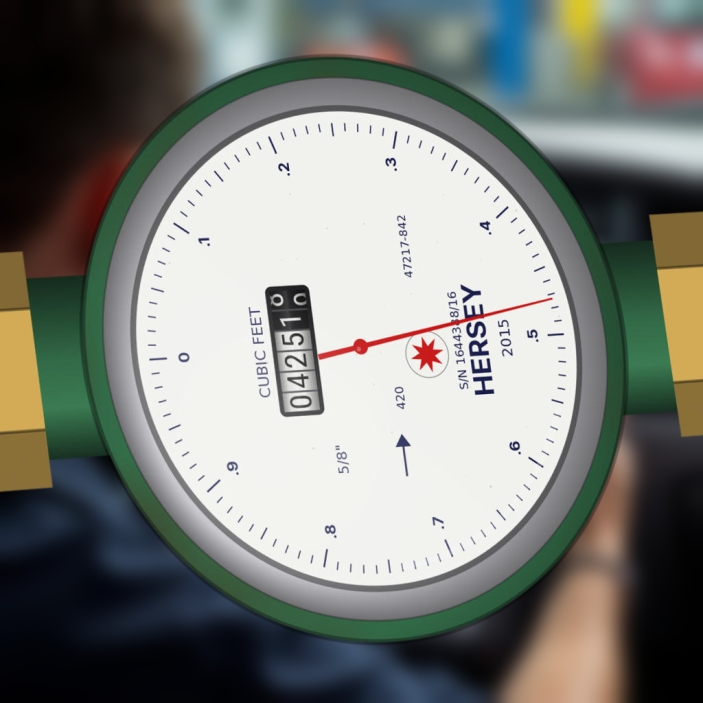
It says 42518.47; ft³
